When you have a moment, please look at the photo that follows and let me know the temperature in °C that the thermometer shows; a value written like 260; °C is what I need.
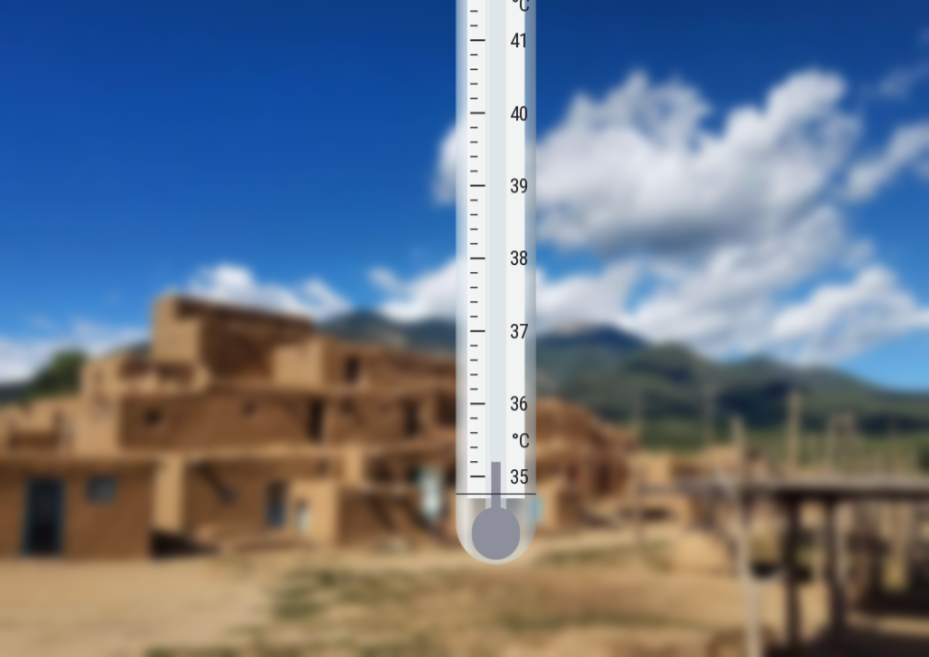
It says 35.2; °C
